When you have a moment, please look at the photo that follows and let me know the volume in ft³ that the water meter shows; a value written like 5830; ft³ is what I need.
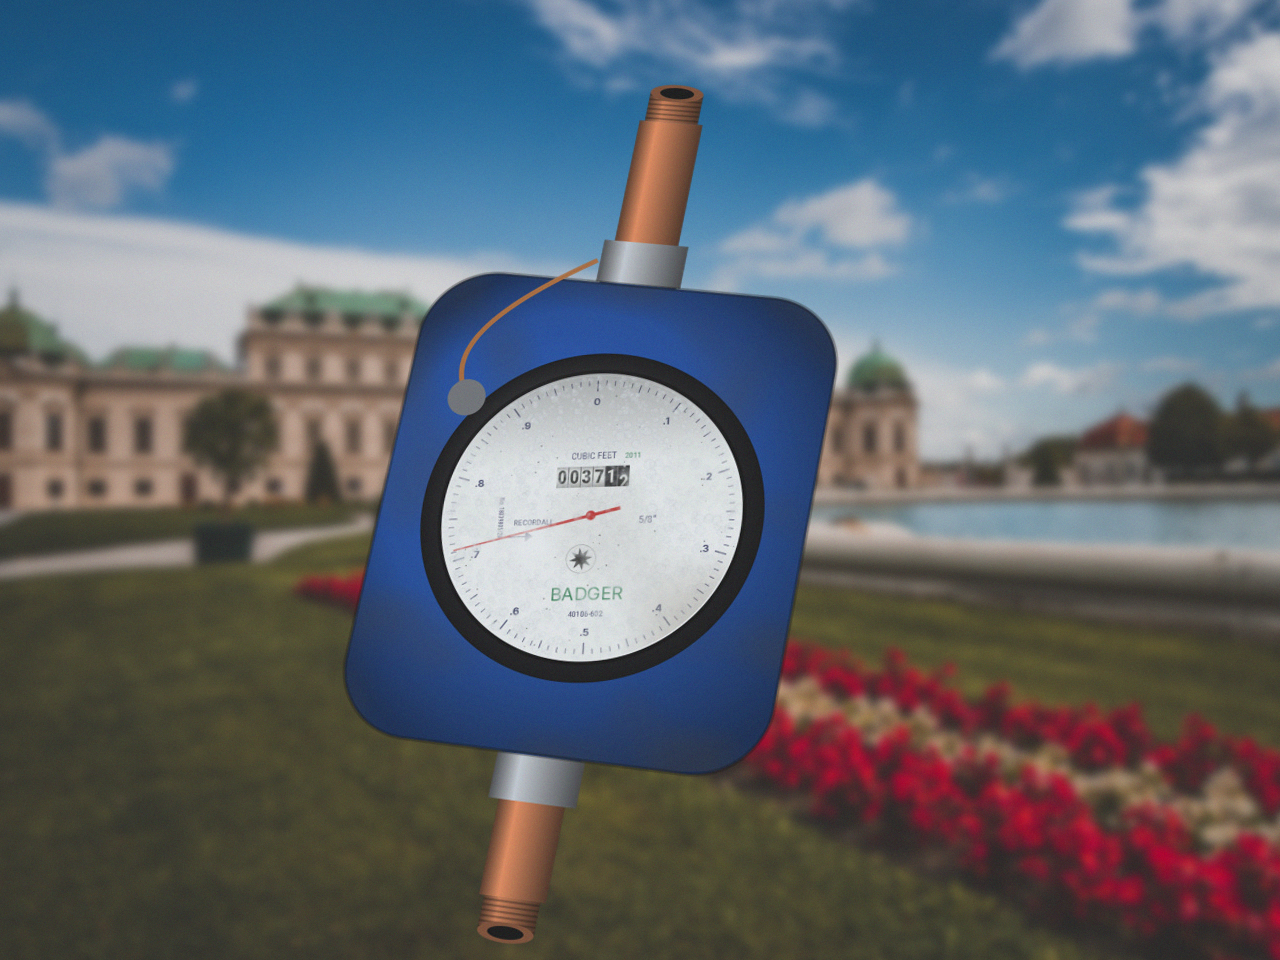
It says 3711.71; ft³
